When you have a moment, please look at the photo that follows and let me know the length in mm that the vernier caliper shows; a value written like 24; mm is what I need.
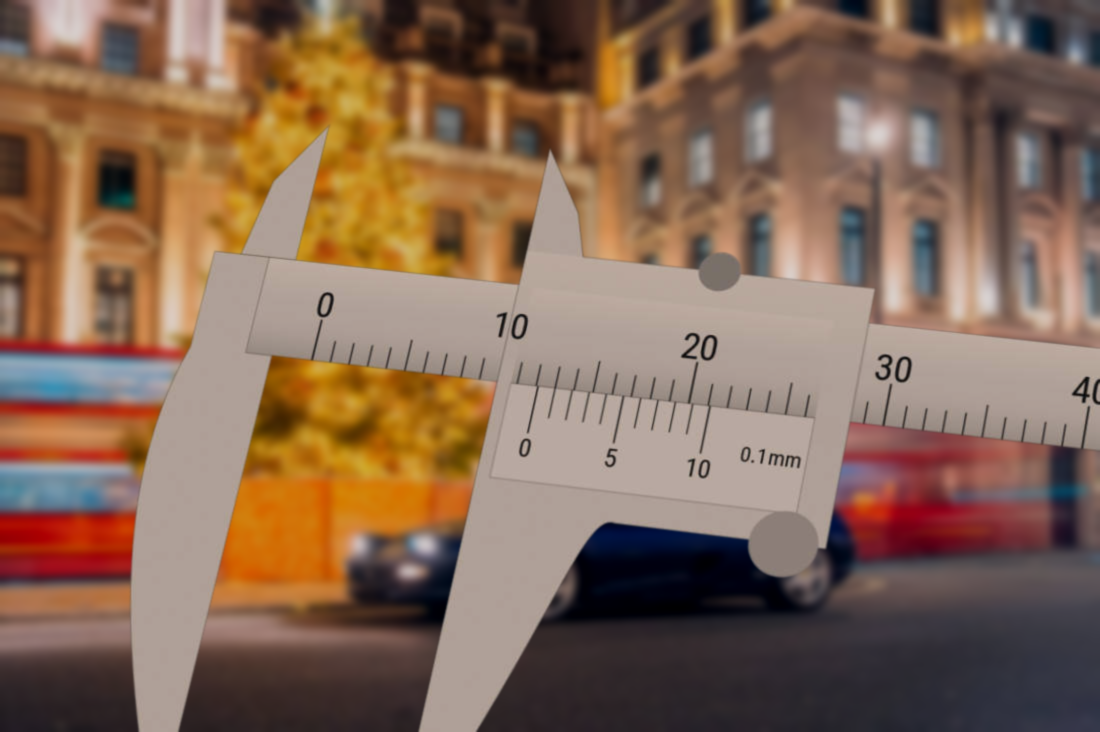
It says 12.1; mm
